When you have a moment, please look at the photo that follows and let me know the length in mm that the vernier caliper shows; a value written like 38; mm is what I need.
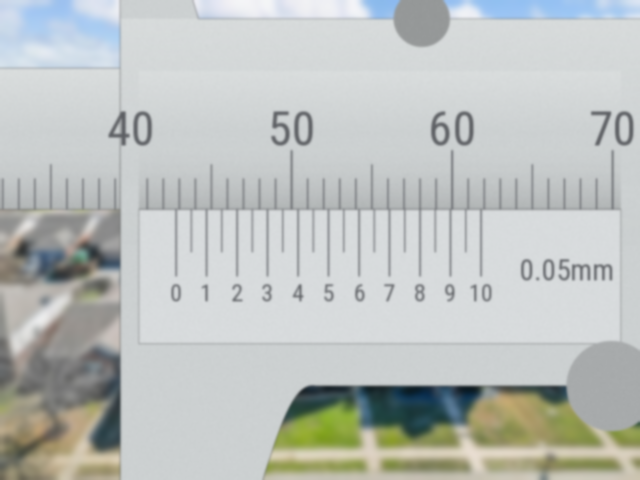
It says 42.8; mm
